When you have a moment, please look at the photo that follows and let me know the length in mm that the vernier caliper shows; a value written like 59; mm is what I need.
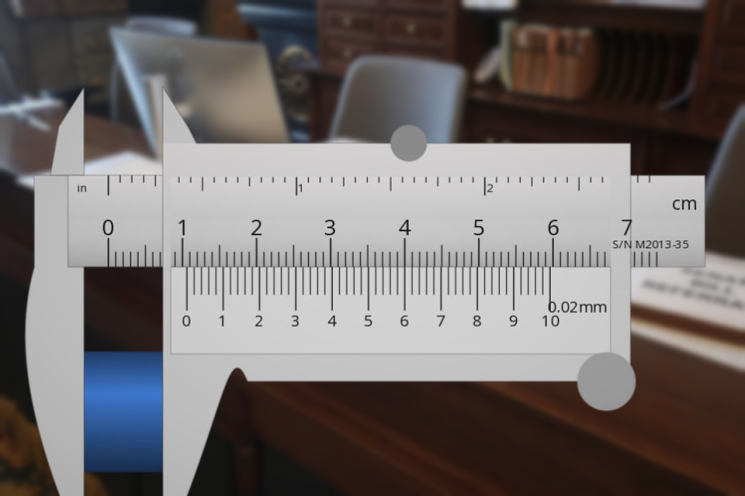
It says 10.6; mm
